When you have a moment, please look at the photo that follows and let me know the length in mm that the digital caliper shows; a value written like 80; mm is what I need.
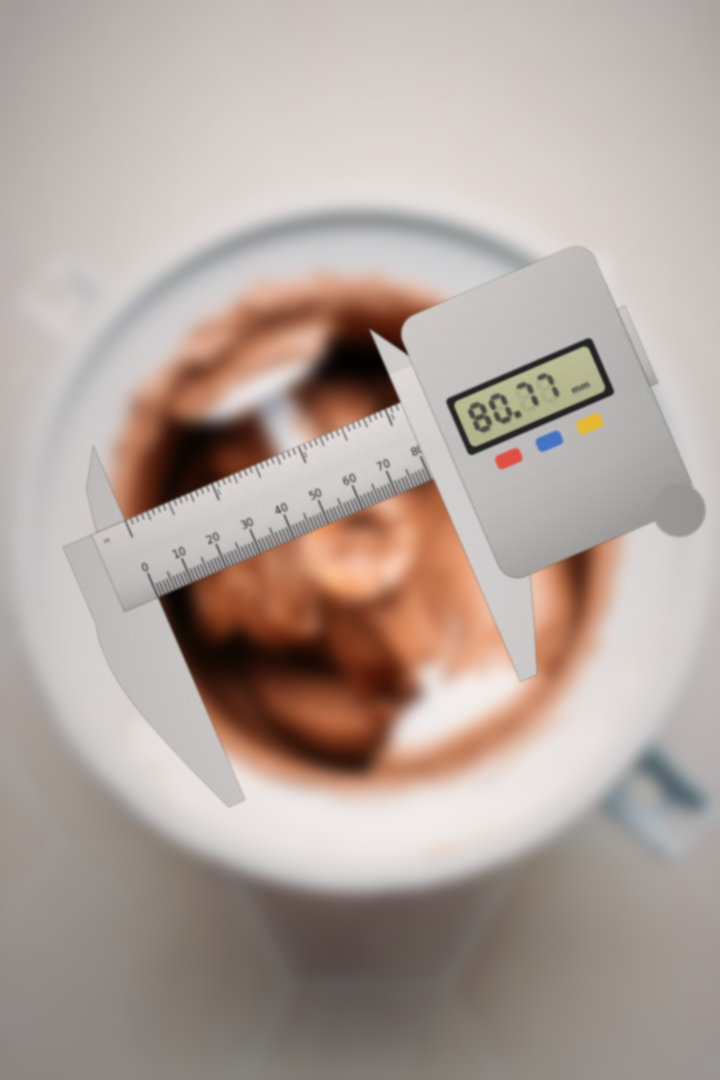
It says 80.77; mm
